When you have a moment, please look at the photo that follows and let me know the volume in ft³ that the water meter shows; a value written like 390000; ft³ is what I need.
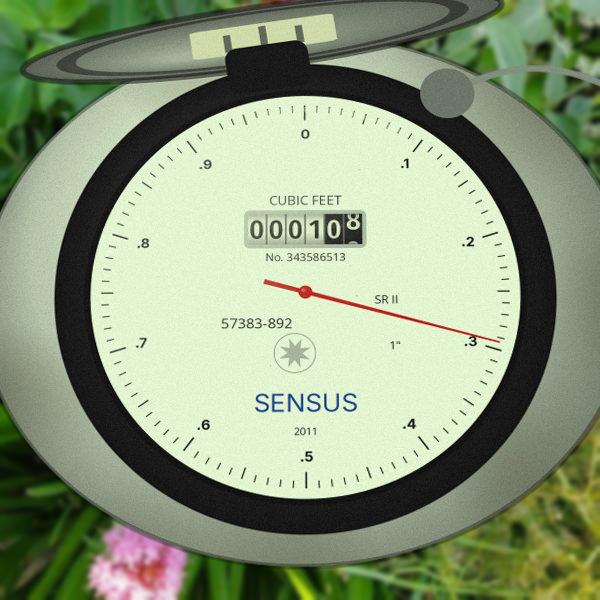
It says 108.29; ft³
